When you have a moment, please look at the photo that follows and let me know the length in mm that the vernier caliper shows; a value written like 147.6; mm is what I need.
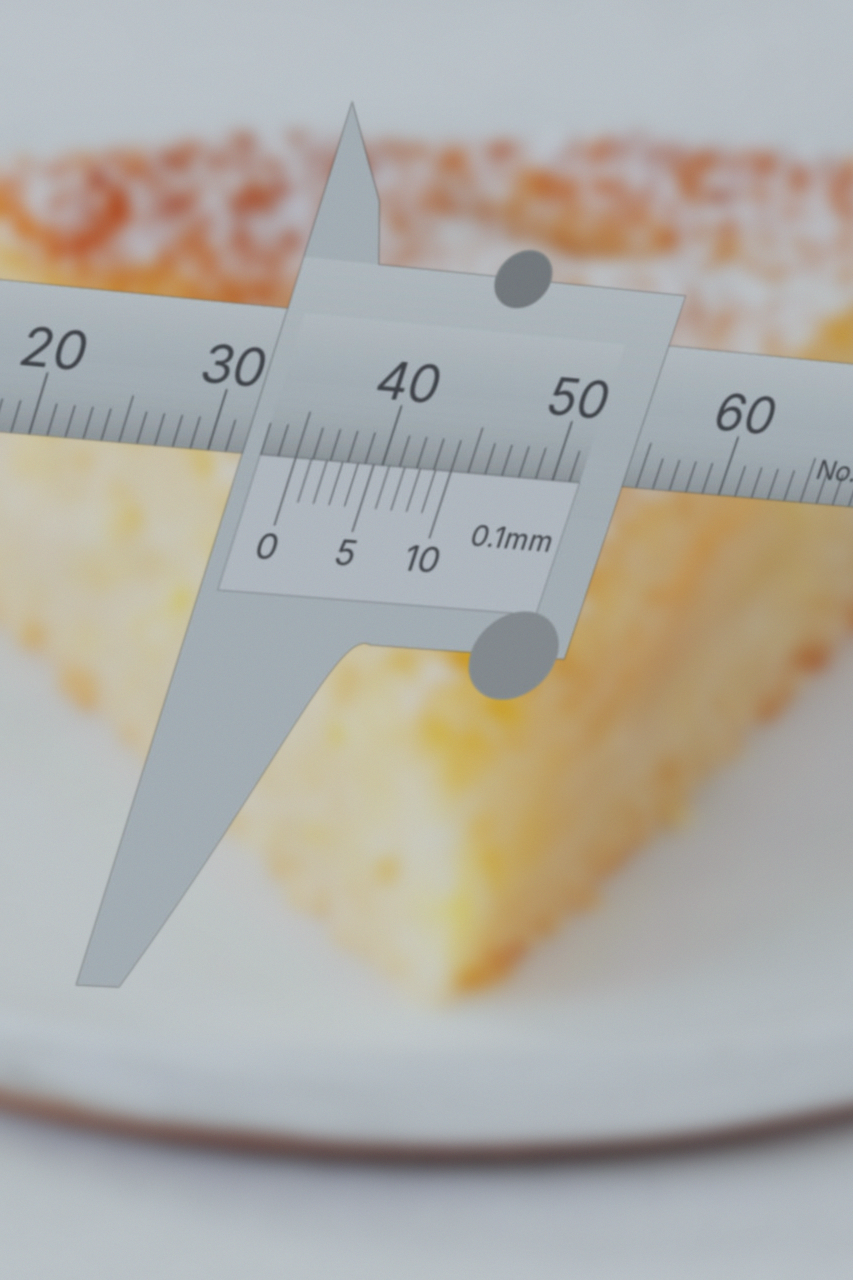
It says 35.0; mm
